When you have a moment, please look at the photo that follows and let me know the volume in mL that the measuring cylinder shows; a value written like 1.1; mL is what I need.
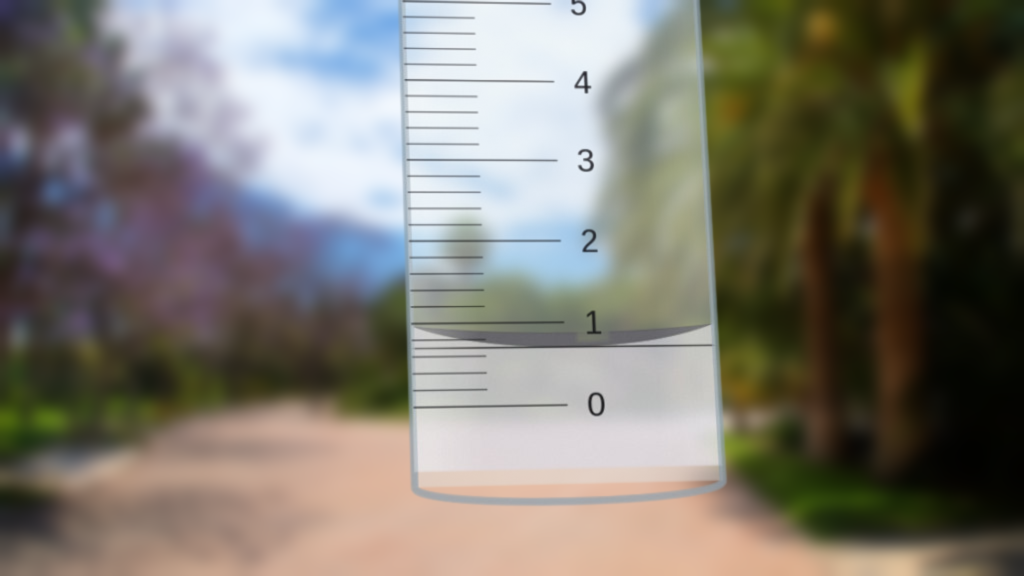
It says 0.7; mL
